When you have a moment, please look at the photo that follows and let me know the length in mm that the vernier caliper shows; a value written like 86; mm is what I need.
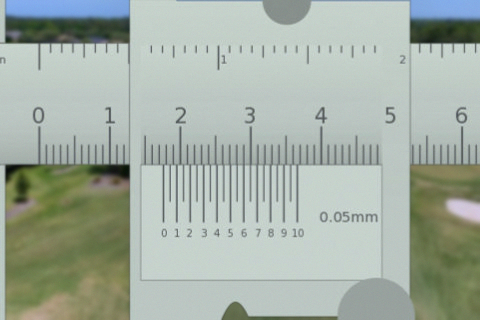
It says 17.6; mm
